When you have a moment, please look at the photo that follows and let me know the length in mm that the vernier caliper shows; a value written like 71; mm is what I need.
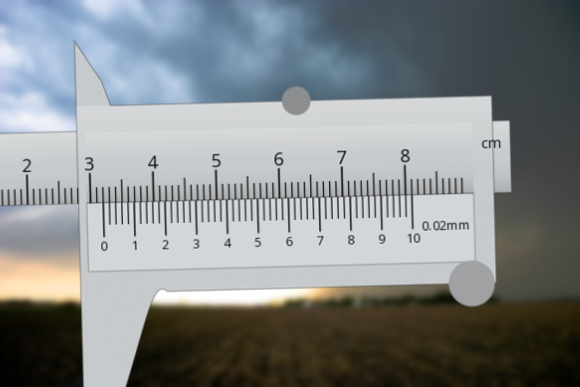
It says 32.0; mm
